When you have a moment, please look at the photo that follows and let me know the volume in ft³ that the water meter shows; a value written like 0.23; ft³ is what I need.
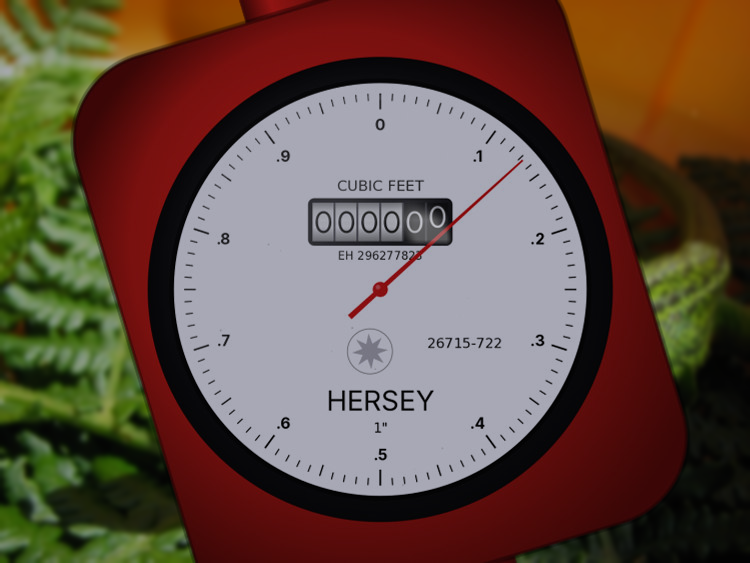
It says 0.13; ft³
